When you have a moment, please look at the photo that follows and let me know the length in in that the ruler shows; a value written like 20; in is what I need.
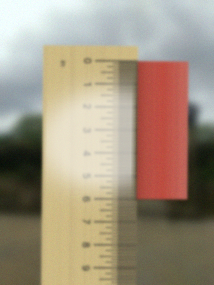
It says 6; in
